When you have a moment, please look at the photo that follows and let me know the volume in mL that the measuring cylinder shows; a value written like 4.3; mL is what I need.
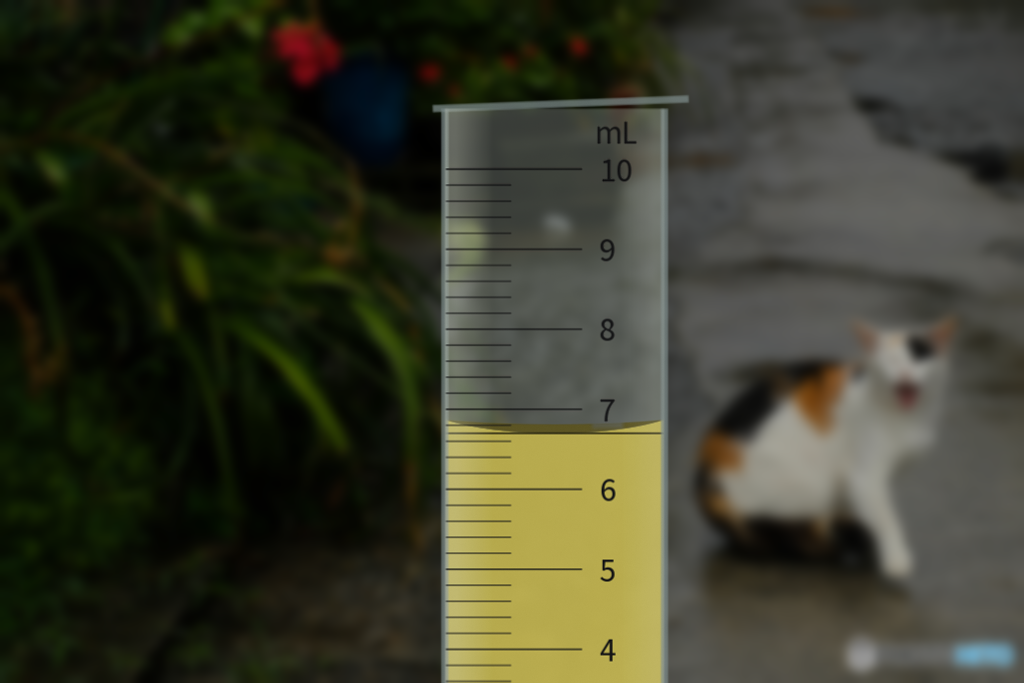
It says 6.7; mL
